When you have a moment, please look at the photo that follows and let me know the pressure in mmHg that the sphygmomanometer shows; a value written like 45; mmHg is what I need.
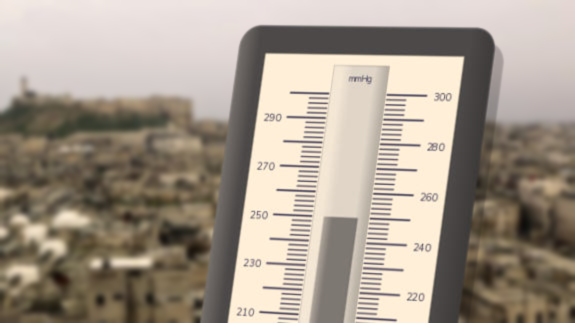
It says 250; mmHg
